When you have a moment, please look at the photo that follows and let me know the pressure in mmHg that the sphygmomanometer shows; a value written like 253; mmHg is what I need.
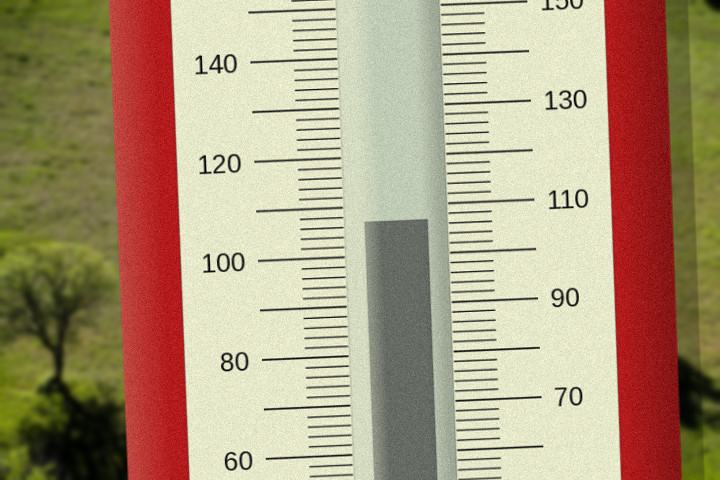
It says 107; mmHg
